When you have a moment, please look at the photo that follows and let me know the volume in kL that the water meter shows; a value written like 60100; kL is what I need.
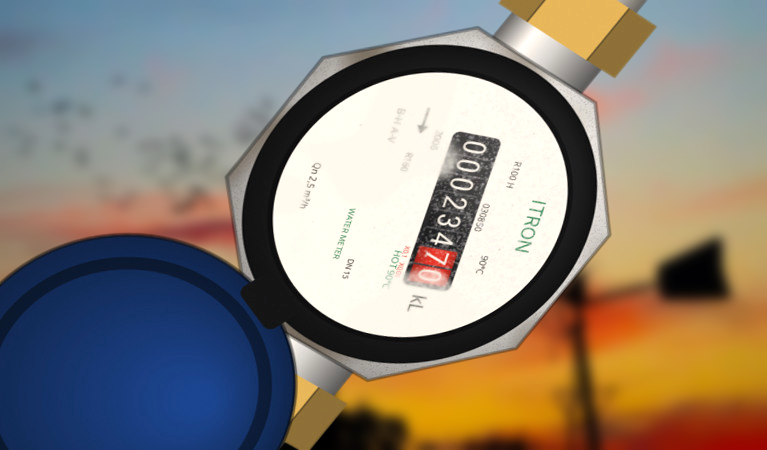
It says 234.70; kL
